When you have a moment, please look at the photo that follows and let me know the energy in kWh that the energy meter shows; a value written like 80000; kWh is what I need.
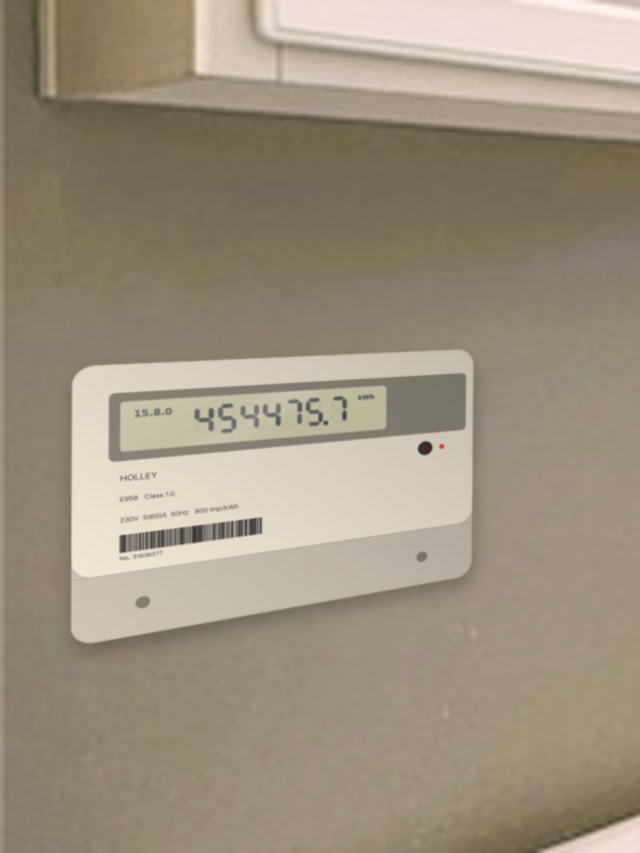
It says 454475.7; kWh
